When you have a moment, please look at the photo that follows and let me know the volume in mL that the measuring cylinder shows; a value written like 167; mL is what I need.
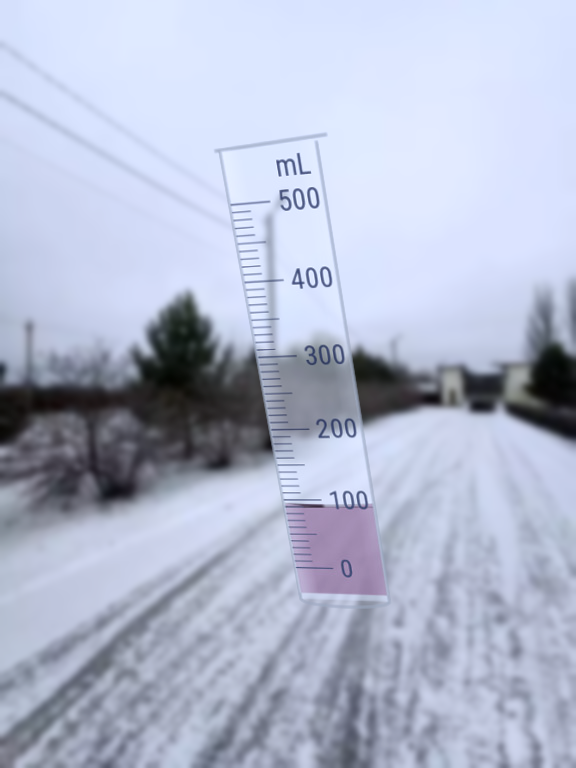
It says 90; mL
